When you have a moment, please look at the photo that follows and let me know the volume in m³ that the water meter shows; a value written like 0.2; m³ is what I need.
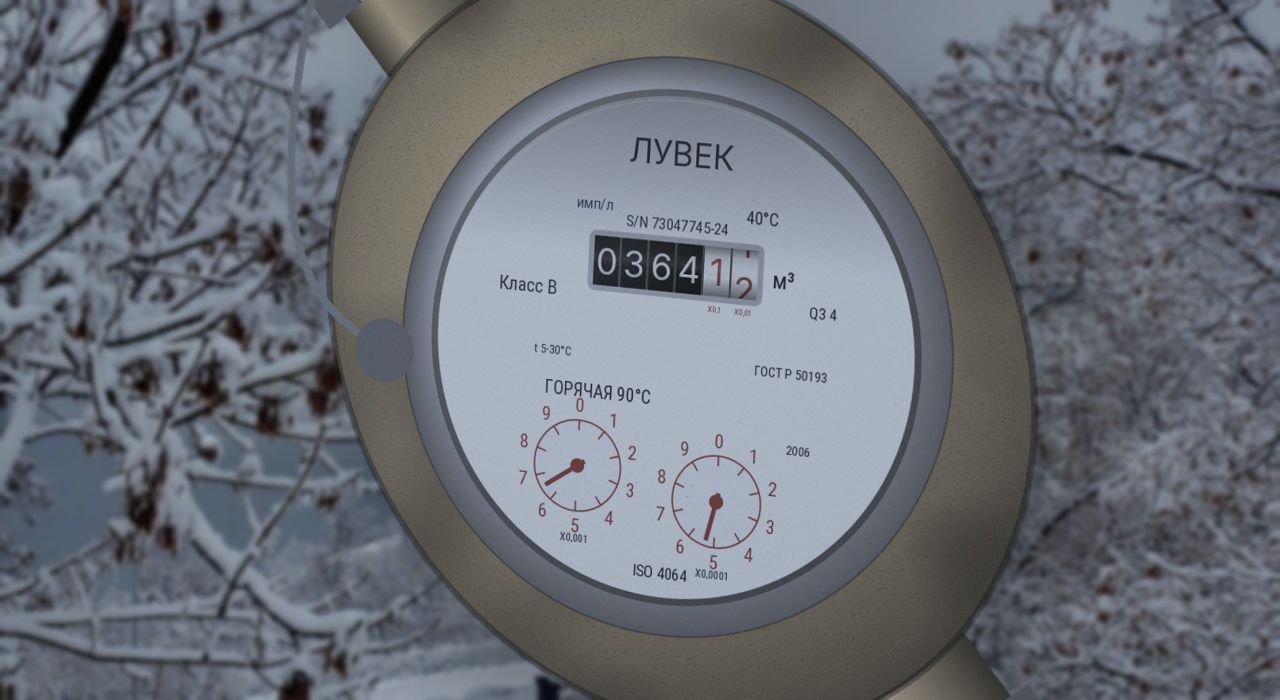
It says 364.1165; m³
